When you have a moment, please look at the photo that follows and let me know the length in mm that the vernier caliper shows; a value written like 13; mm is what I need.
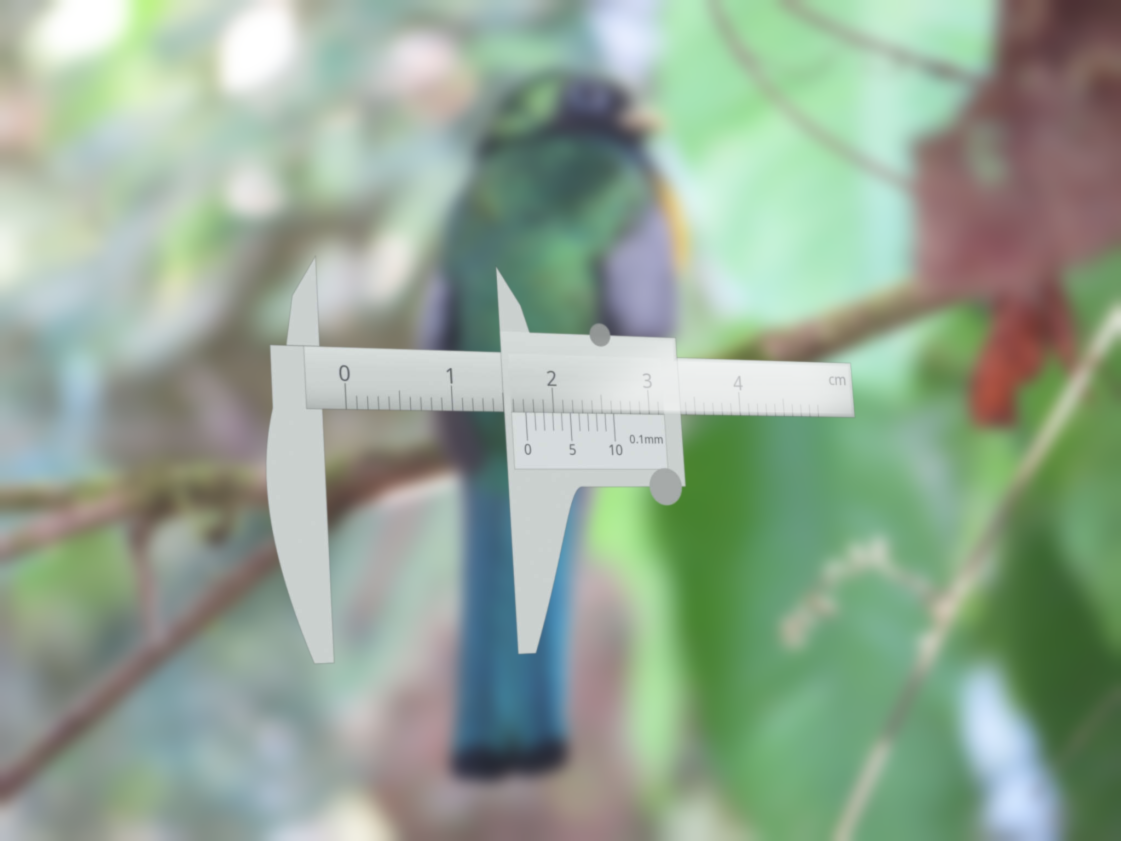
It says 17.2; mm
